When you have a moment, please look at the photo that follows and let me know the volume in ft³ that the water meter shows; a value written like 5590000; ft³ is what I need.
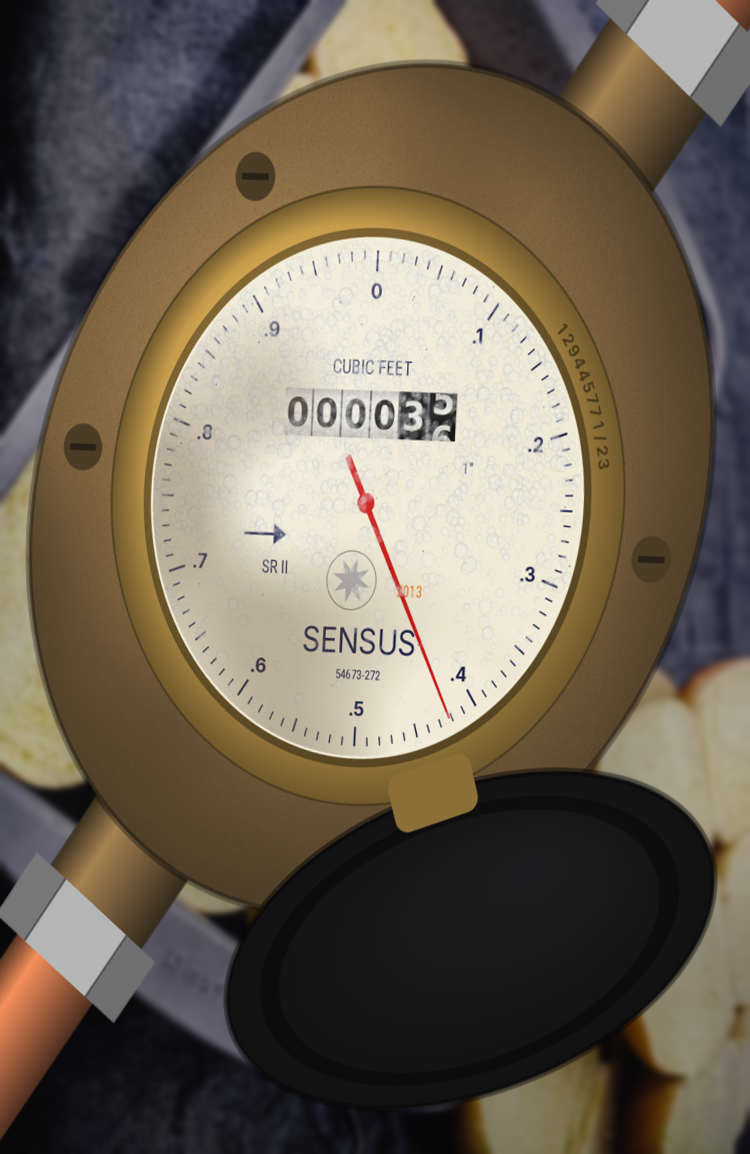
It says 35.42; ft³
